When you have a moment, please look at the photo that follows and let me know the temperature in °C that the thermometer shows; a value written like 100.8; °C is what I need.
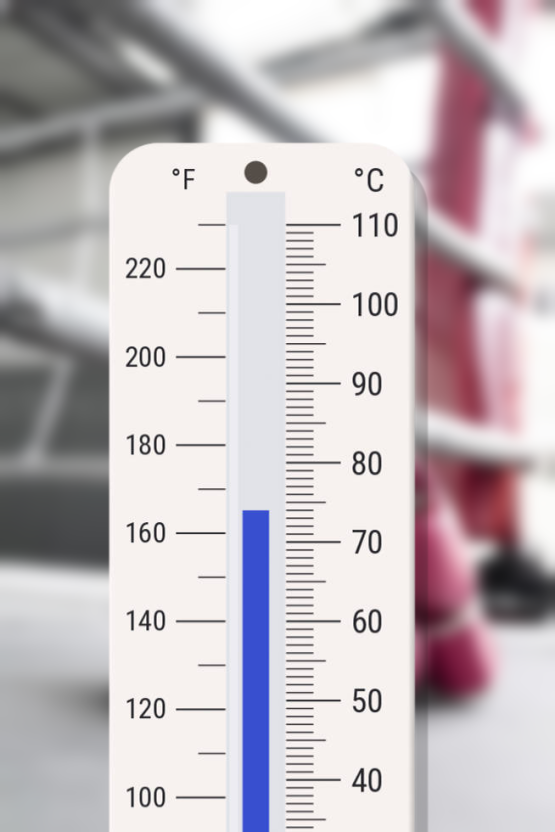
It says 74; °C
